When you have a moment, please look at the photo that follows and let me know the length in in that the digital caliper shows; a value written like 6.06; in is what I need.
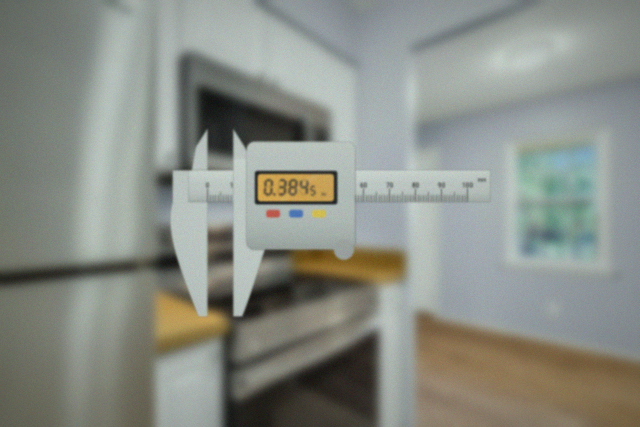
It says 0.3845; in
